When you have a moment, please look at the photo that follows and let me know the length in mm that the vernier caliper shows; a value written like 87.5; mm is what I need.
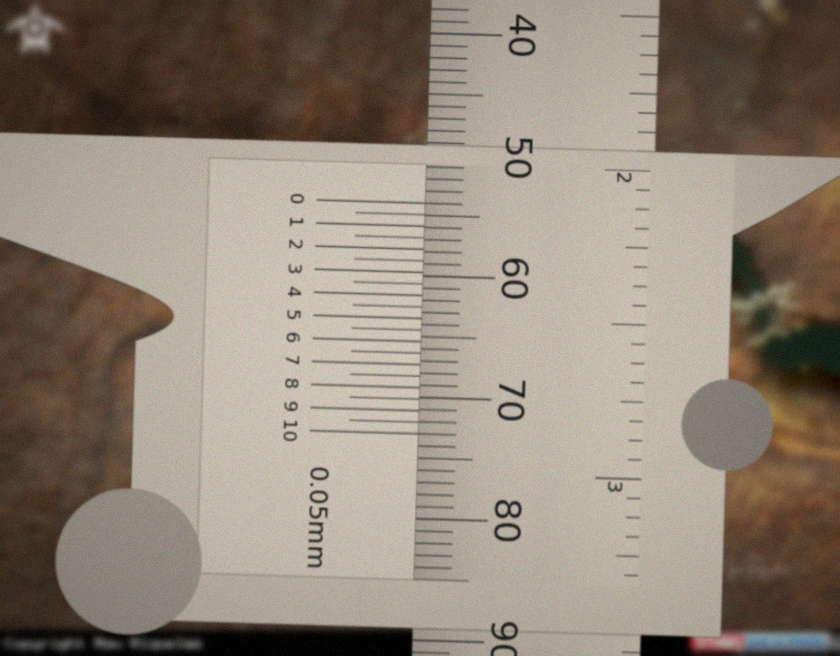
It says 54.0; mm
